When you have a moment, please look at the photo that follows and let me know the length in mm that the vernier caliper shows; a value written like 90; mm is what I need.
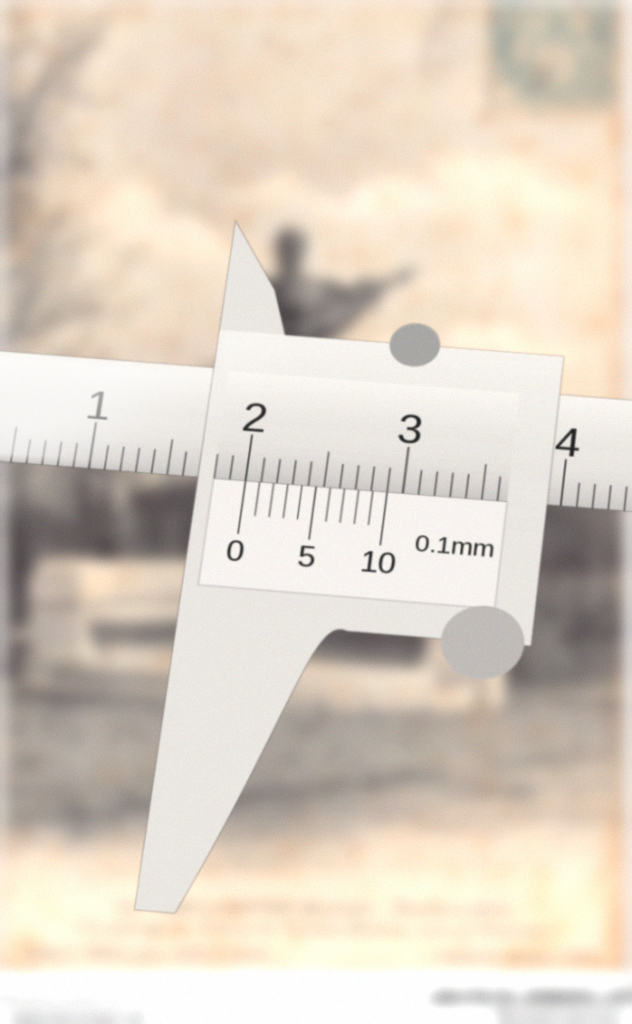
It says 20.0; mm
